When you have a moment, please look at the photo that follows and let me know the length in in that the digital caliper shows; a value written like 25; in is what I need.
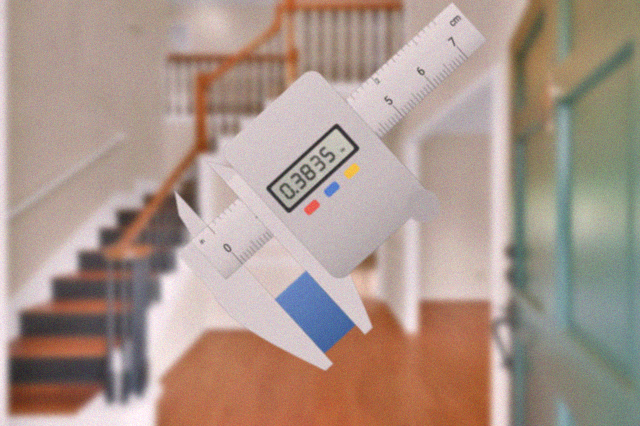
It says 0.3835; in
